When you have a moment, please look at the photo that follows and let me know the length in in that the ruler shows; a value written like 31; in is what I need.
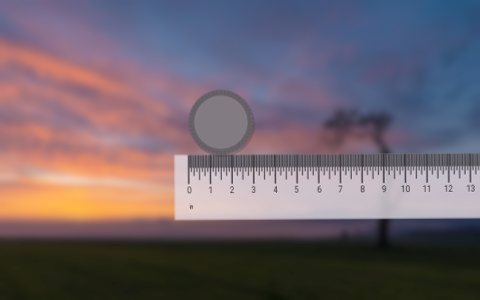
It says 3; in
